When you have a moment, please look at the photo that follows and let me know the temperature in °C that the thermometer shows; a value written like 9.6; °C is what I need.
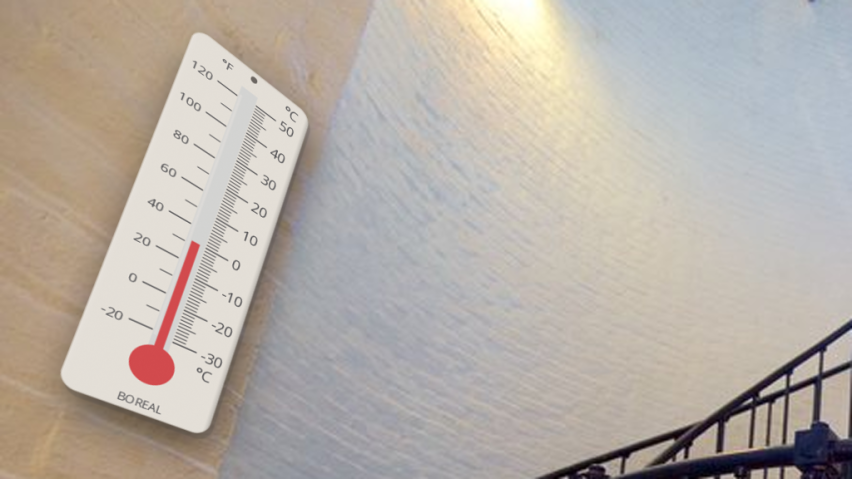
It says 0; °C
